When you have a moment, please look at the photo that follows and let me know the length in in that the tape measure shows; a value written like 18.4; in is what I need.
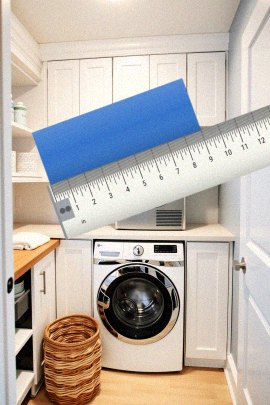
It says 9; in
